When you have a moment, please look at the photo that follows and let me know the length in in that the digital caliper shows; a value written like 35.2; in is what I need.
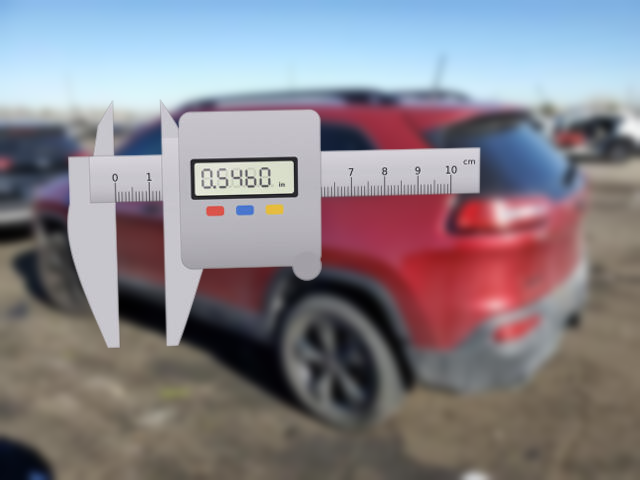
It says 0.5460; in
